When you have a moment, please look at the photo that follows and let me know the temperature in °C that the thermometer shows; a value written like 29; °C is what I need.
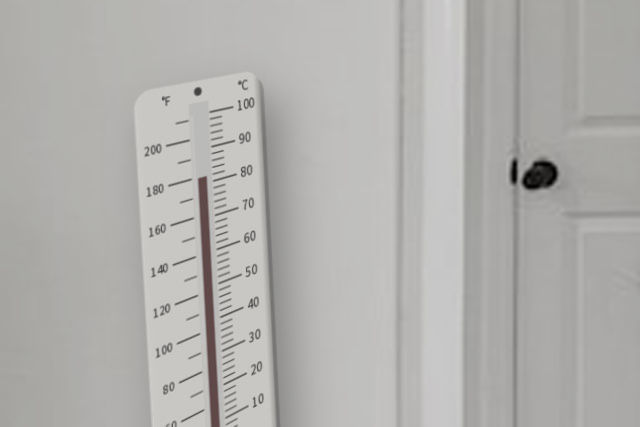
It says 82; °C
